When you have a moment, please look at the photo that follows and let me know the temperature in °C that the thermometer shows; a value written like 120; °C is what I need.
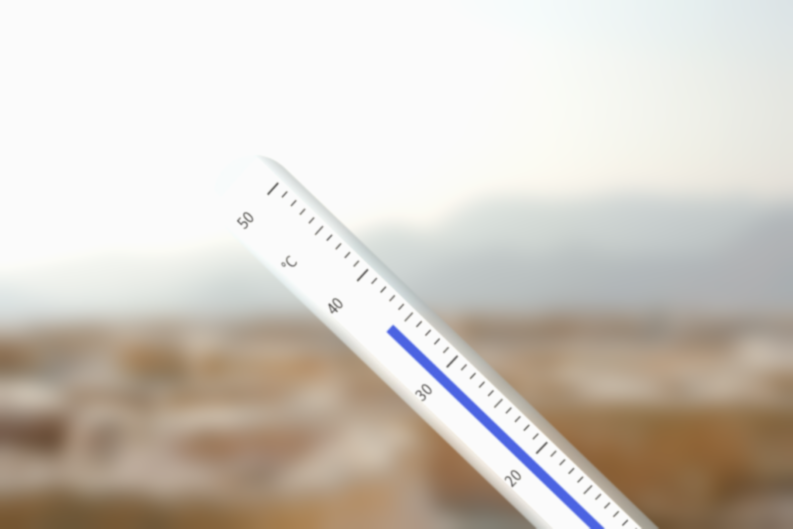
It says 35.5; °C
